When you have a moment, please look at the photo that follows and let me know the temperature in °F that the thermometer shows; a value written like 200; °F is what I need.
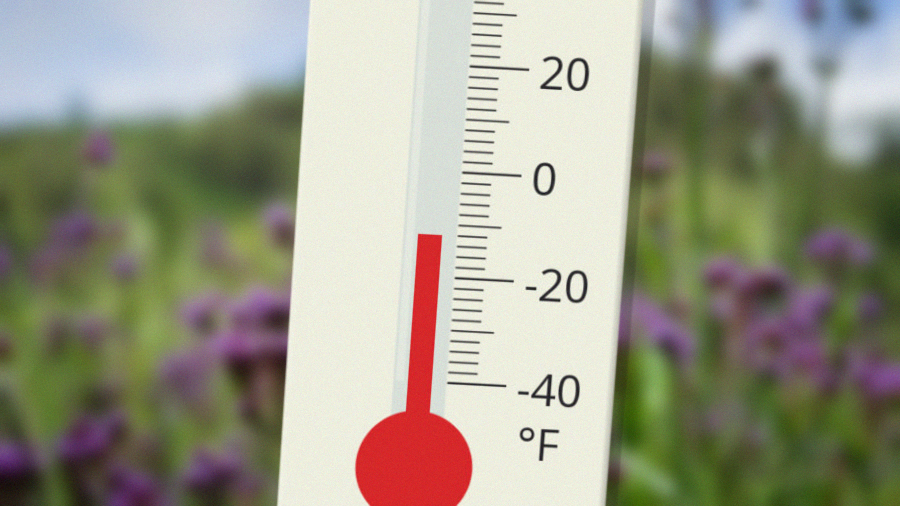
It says -12; °F
